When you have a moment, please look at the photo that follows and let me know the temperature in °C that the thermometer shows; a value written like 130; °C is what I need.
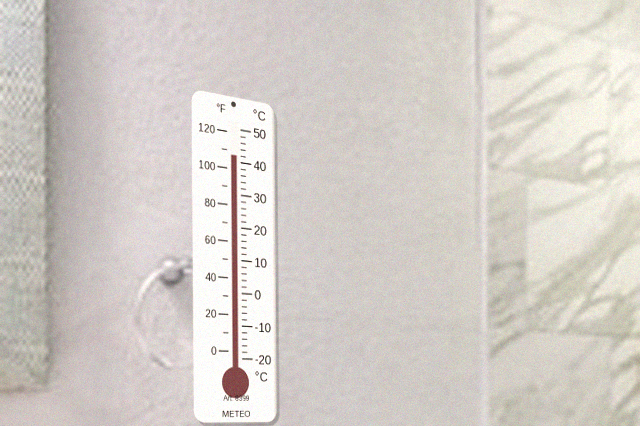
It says 42; °C
